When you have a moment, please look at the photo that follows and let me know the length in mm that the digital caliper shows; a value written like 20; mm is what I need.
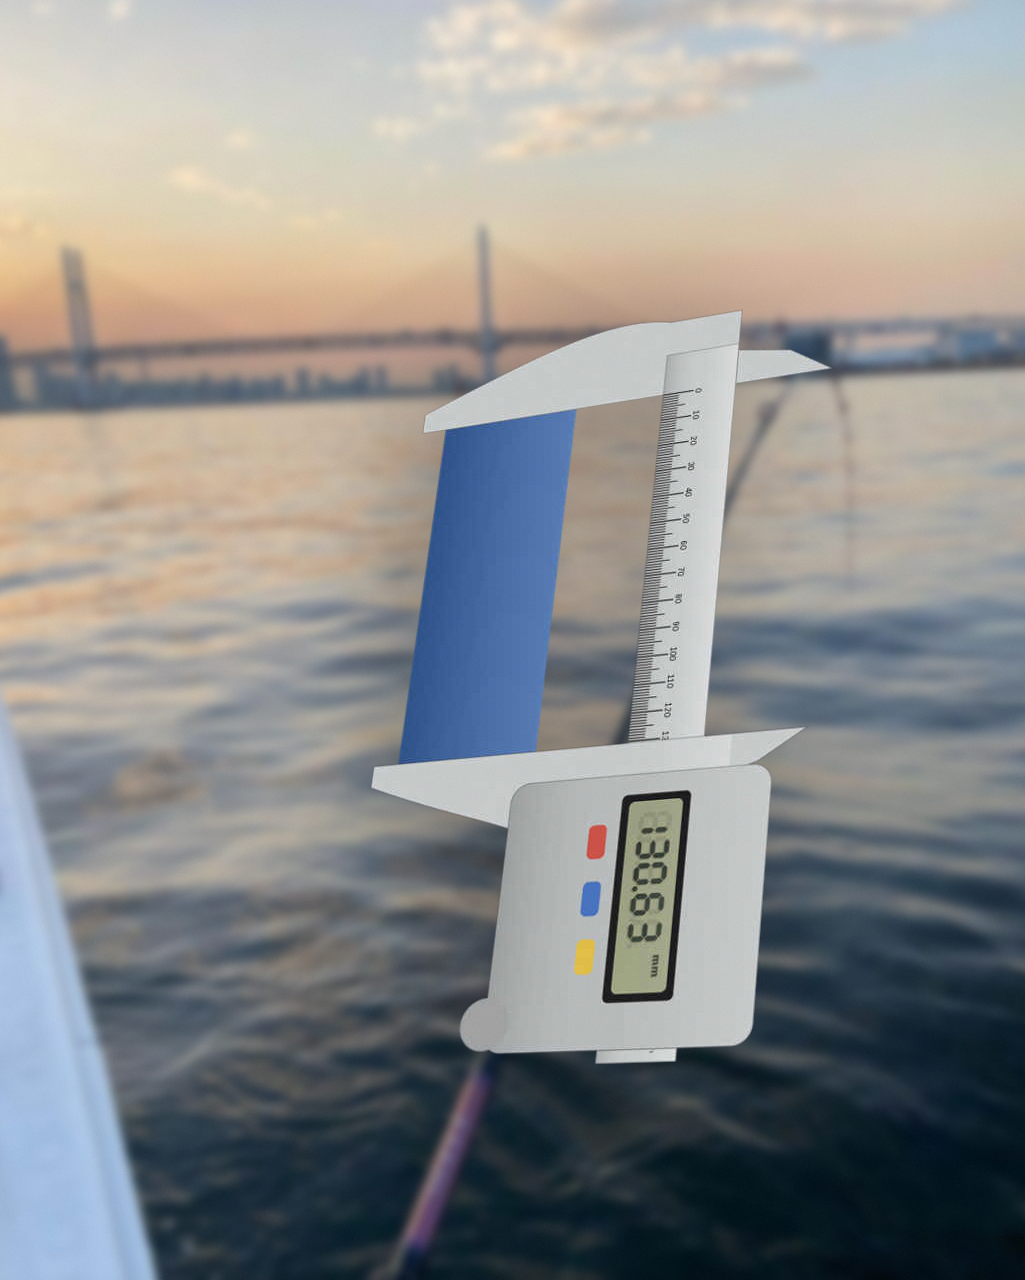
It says 130.63; mm
